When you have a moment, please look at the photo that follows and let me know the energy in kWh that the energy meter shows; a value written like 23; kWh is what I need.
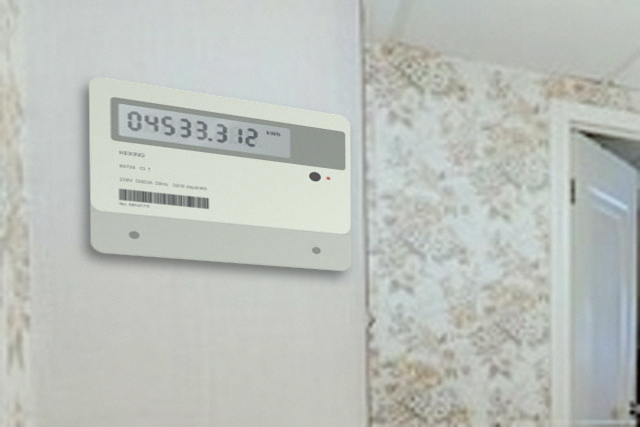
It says 4533.312; kWh
